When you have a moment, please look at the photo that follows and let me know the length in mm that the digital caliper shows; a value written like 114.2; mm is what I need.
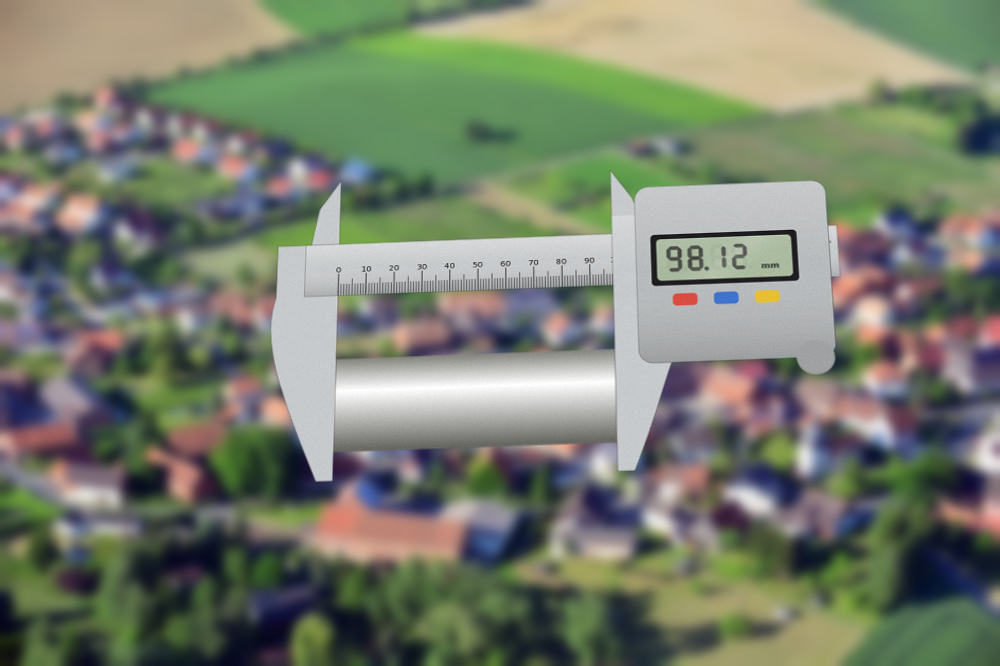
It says 98.12; mm
